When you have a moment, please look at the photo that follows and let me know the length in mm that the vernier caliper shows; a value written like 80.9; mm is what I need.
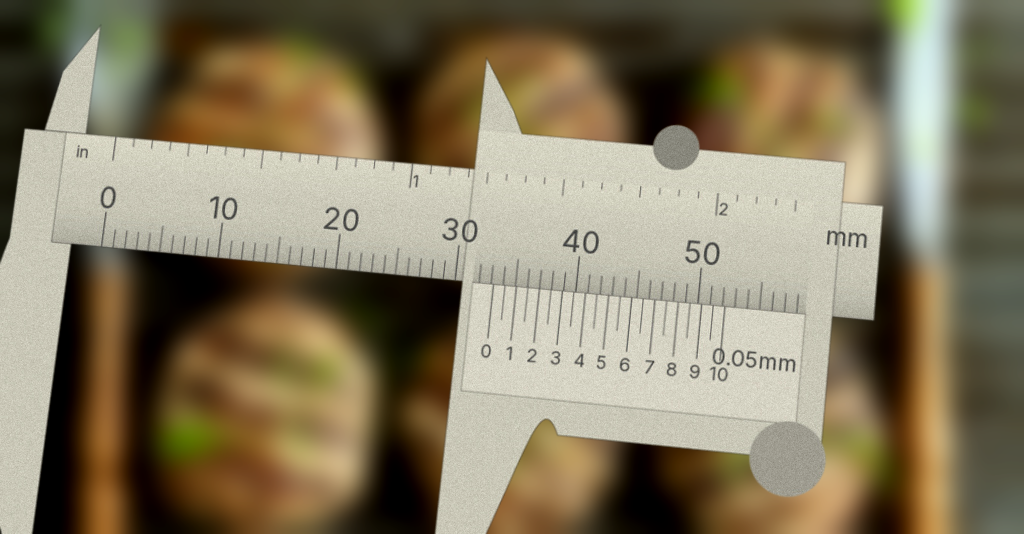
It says 33.2; mm
